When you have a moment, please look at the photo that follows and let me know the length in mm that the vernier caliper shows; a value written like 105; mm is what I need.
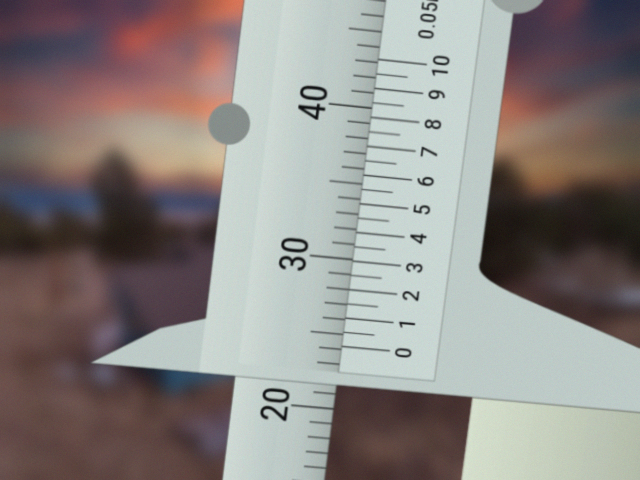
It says 24.2; mm
